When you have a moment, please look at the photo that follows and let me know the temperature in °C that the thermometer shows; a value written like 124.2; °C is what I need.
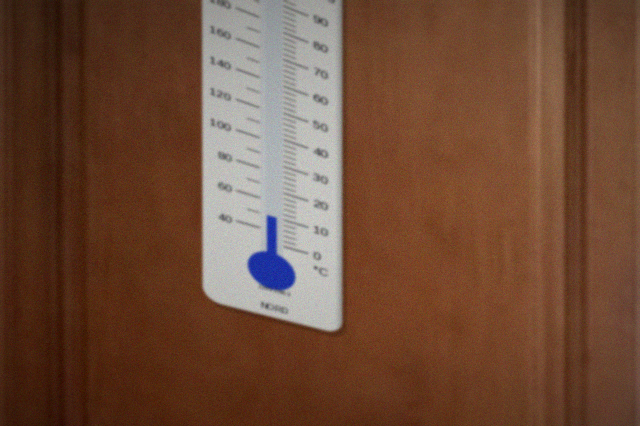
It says 10; °C
